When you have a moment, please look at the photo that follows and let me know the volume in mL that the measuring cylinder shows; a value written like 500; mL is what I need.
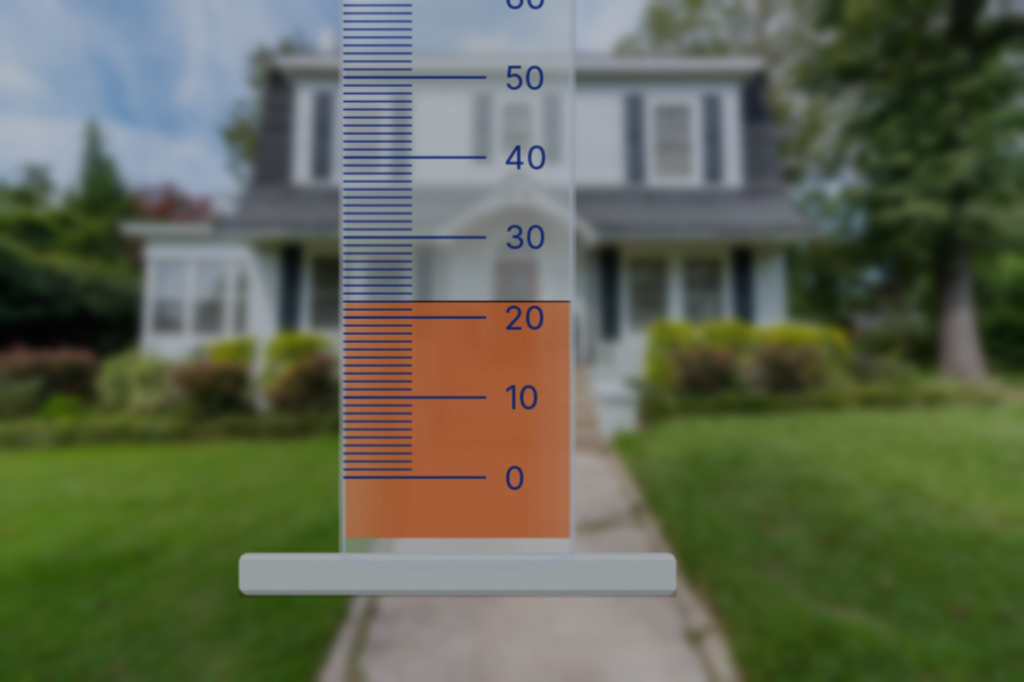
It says 22; mL
